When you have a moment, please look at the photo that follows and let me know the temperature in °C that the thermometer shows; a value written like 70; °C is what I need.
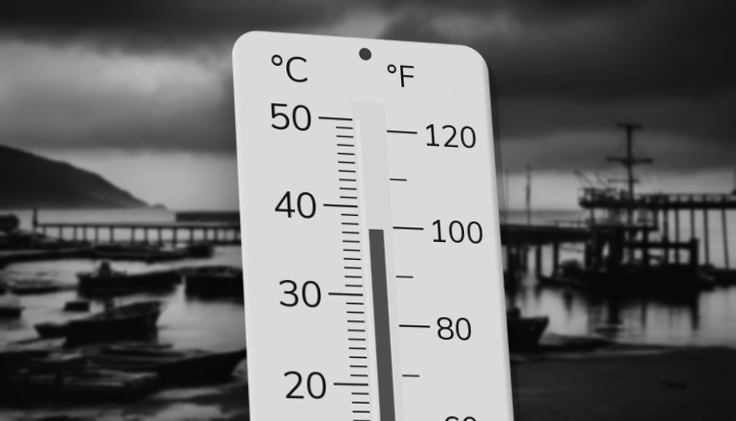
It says 37.5; °C
